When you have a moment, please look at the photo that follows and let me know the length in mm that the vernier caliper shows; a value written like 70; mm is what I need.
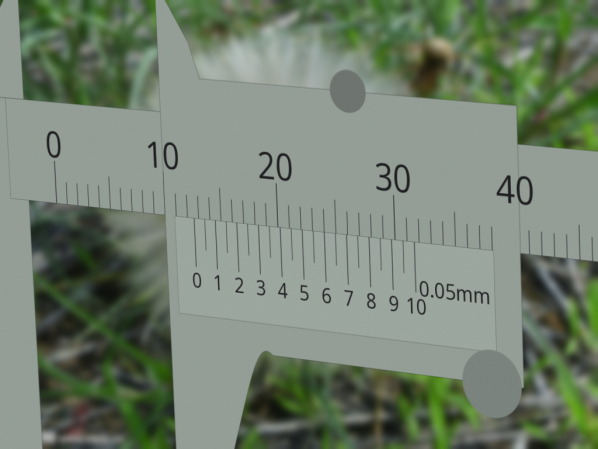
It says 12.6; mm
